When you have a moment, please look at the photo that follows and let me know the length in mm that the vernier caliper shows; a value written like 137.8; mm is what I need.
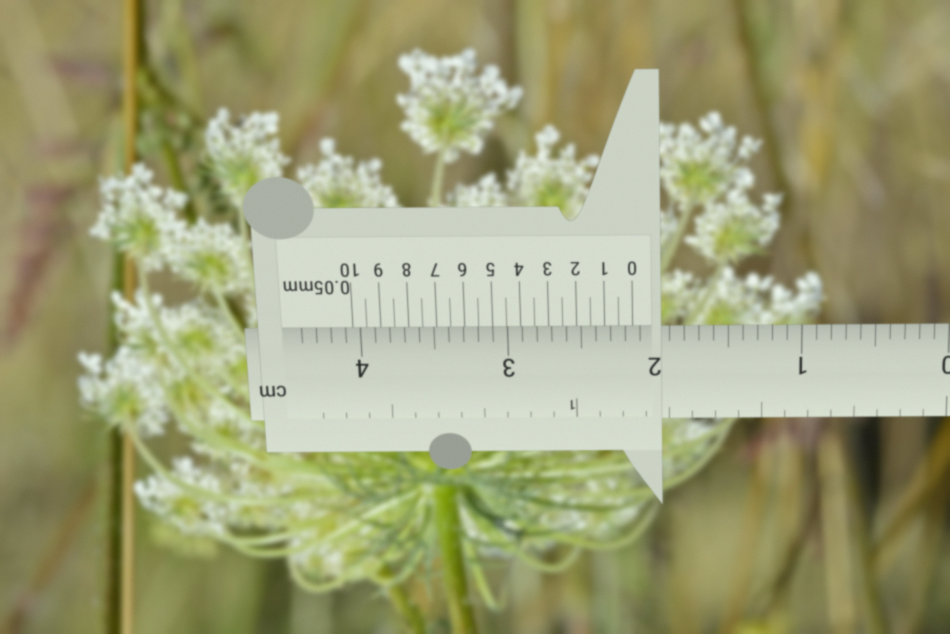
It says 21.5; mm
